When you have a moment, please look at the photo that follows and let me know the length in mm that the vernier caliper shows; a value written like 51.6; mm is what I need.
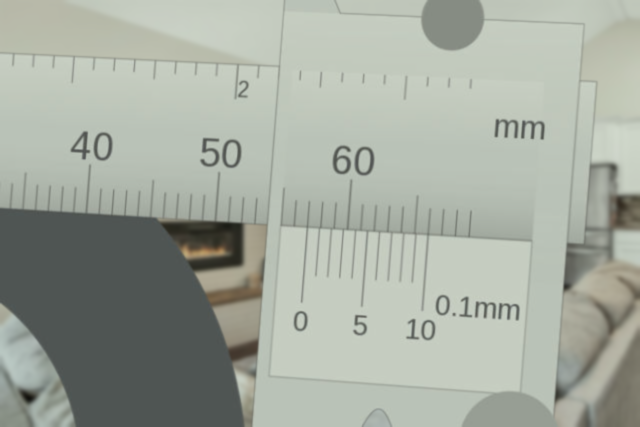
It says 57.0; mm
